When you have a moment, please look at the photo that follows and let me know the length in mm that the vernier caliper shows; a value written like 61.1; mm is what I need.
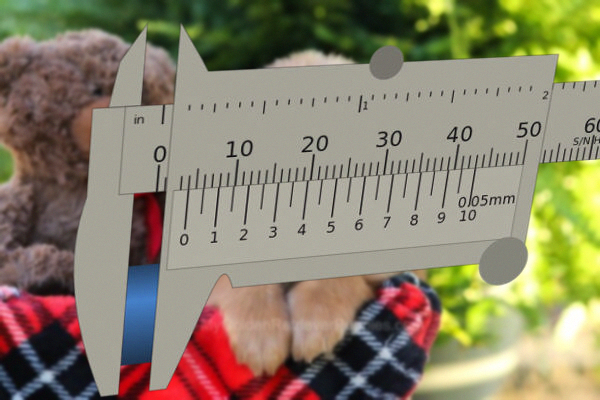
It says 4.0; mm
